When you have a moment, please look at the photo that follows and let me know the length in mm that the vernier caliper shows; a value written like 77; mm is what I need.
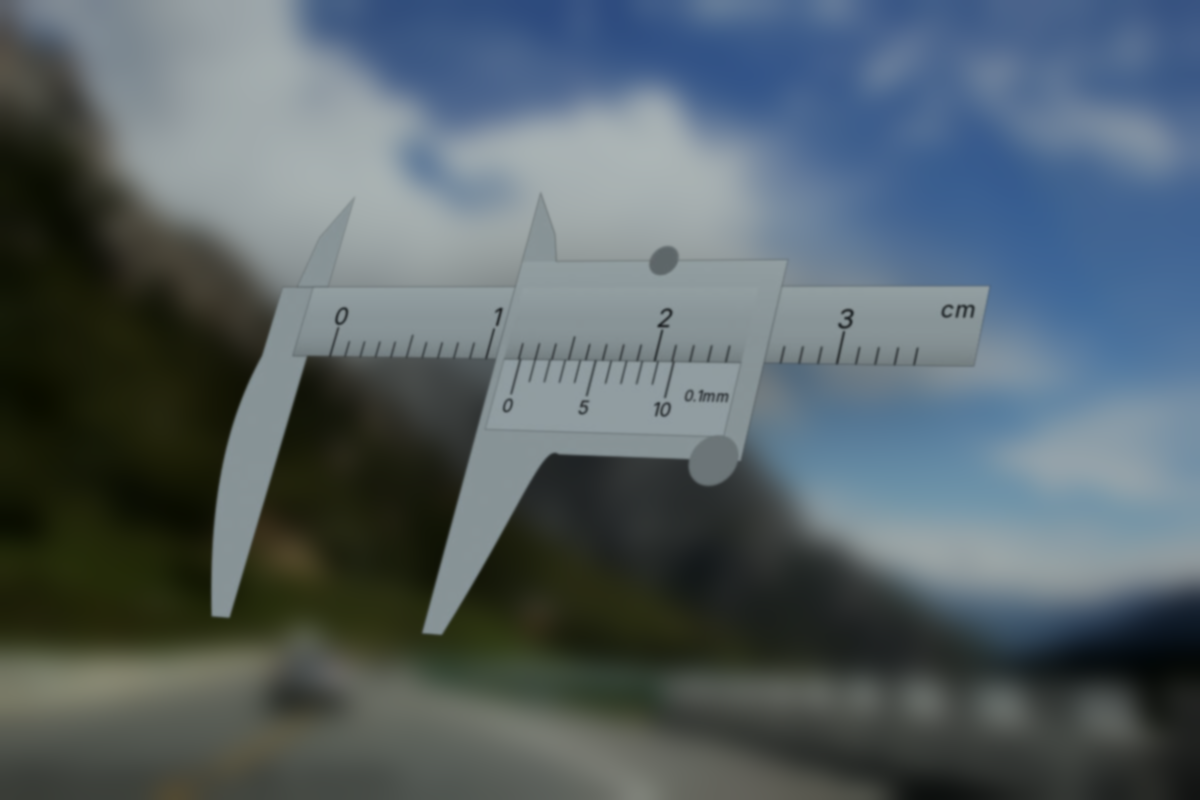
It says 12.1; mm
